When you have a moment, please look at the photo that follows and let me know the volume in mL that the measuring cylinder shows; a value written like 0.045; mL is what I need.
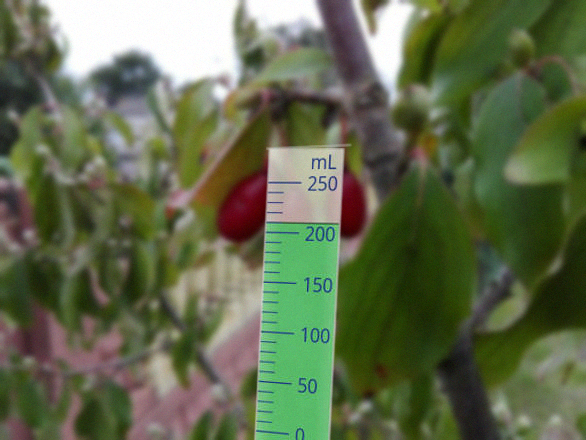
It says 210; mL
